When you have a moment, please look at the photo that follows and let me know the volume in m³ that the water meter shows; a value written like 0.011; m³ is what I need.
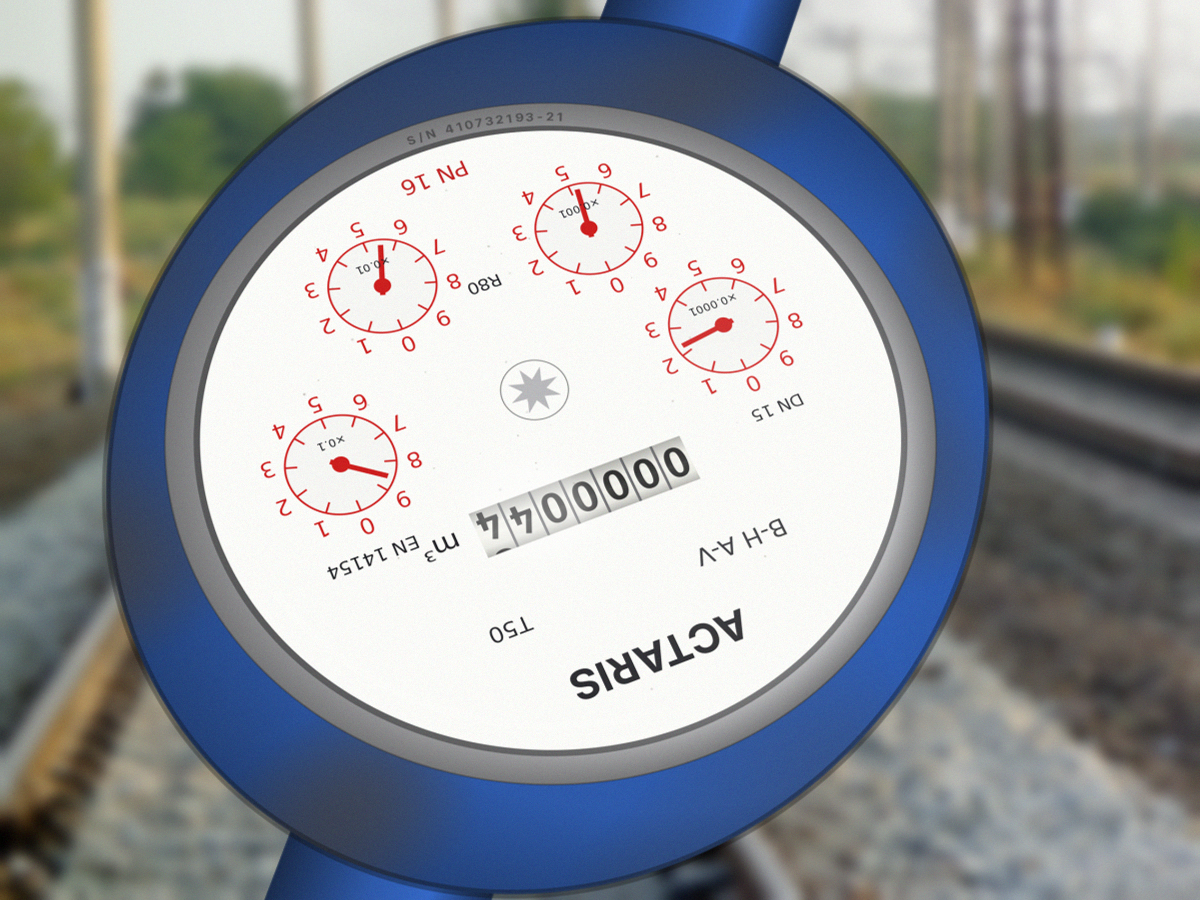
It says 43.8552; m³
